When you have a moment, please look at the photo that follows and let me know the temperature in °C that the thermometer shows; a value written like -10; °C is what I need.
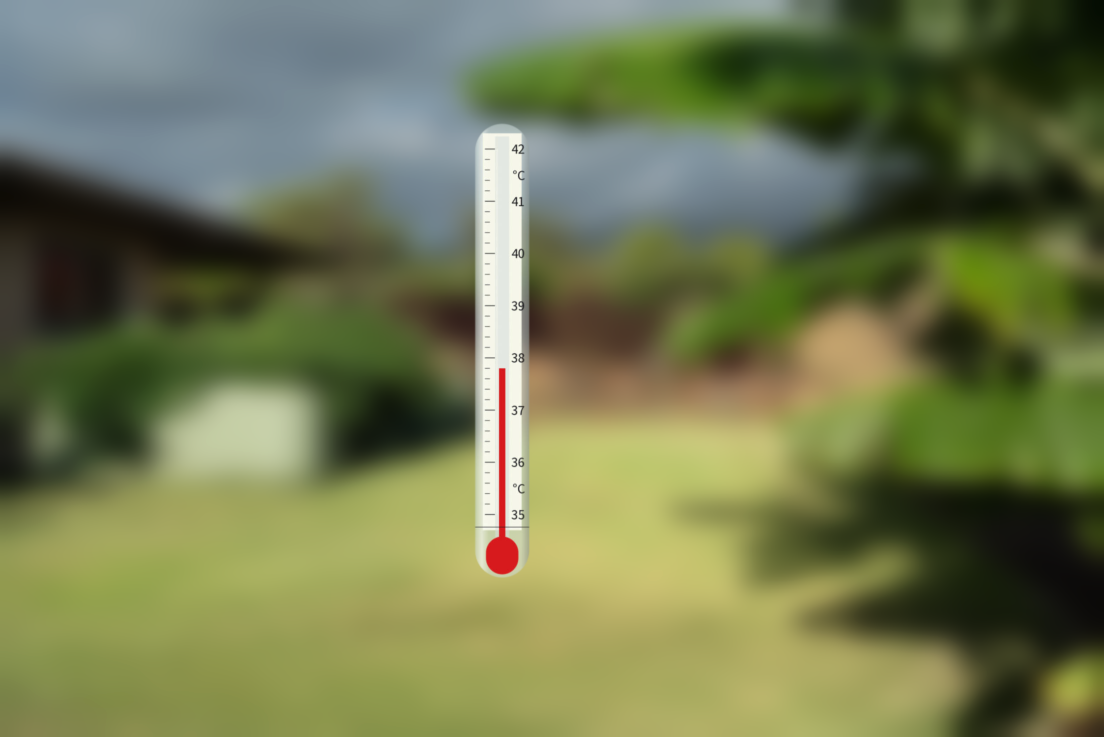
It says 37.8; °C
